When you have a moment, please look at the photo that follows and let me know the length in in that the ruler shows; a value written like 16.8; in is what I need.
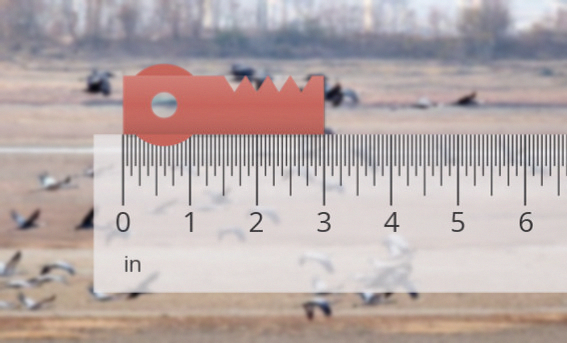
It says 3; in
